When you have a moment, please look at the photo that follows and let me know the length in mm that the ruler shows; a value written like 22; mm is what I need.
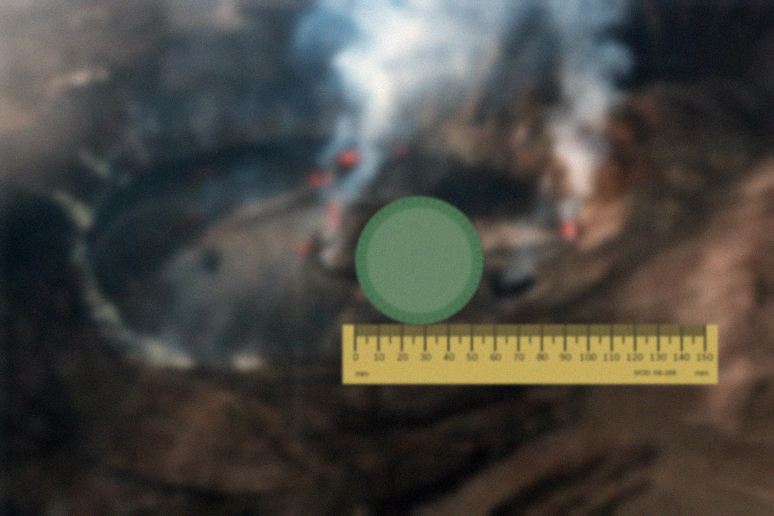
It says 55; mm
